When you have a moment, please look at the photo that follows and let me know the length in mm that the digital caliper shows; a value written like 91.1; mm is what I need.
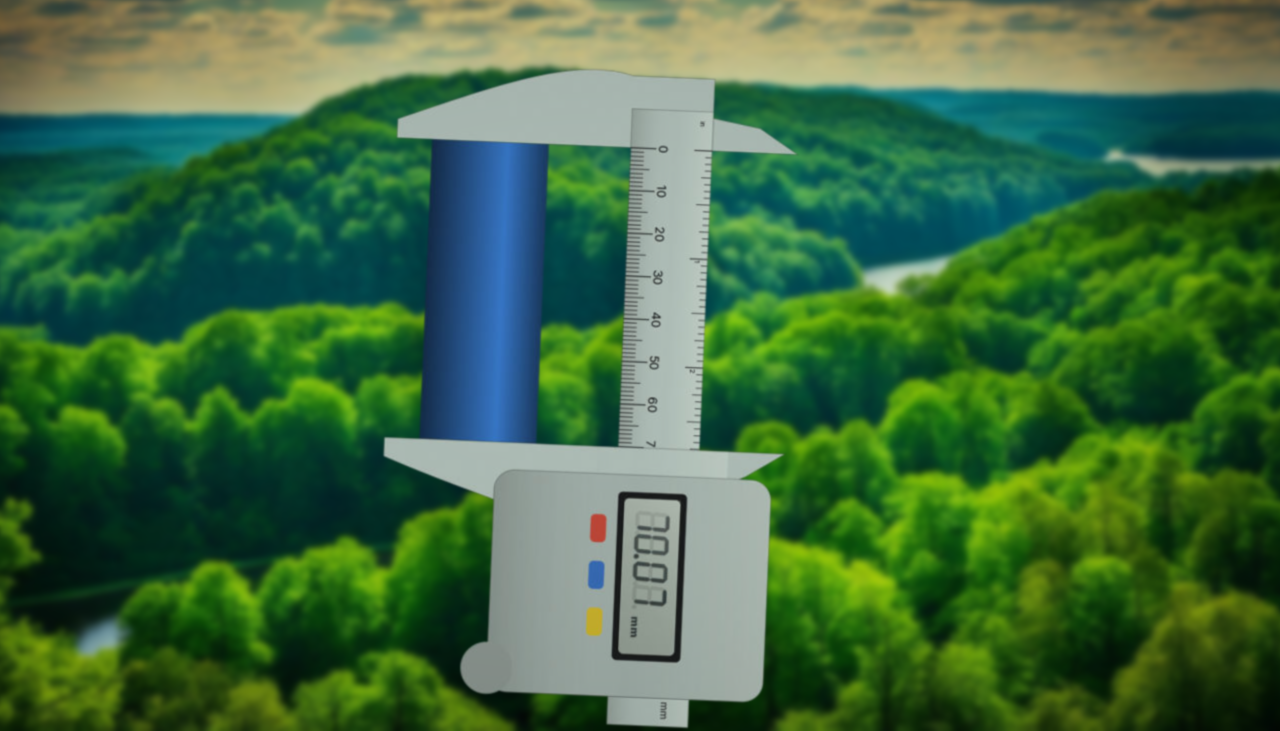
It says 70.07; mm
